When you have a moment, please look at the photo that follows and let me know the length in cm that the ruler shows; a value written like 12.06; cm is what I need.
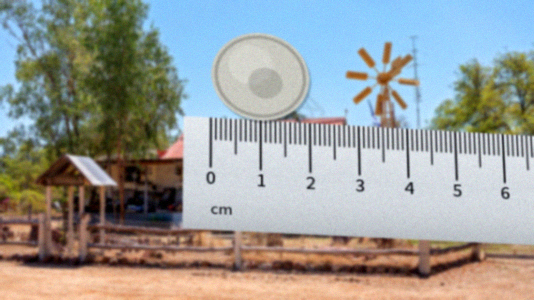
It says 2; cm
